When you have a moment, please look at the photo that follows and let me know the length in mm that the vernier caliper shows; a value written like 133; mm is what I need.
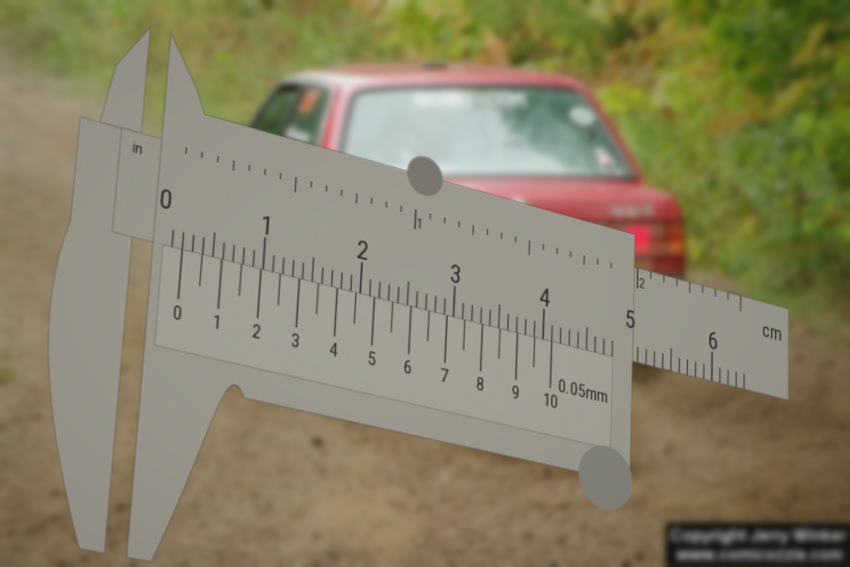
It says 2.0; mm
